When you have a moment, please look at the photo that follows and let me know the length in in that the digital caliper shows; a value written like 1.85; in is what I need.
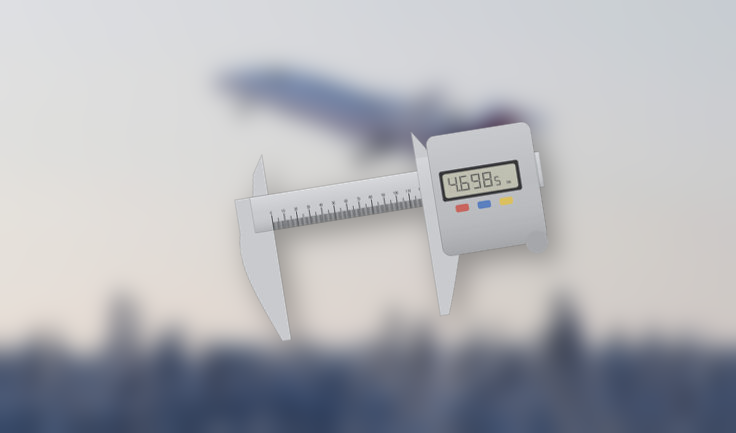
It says 4.6985; in
